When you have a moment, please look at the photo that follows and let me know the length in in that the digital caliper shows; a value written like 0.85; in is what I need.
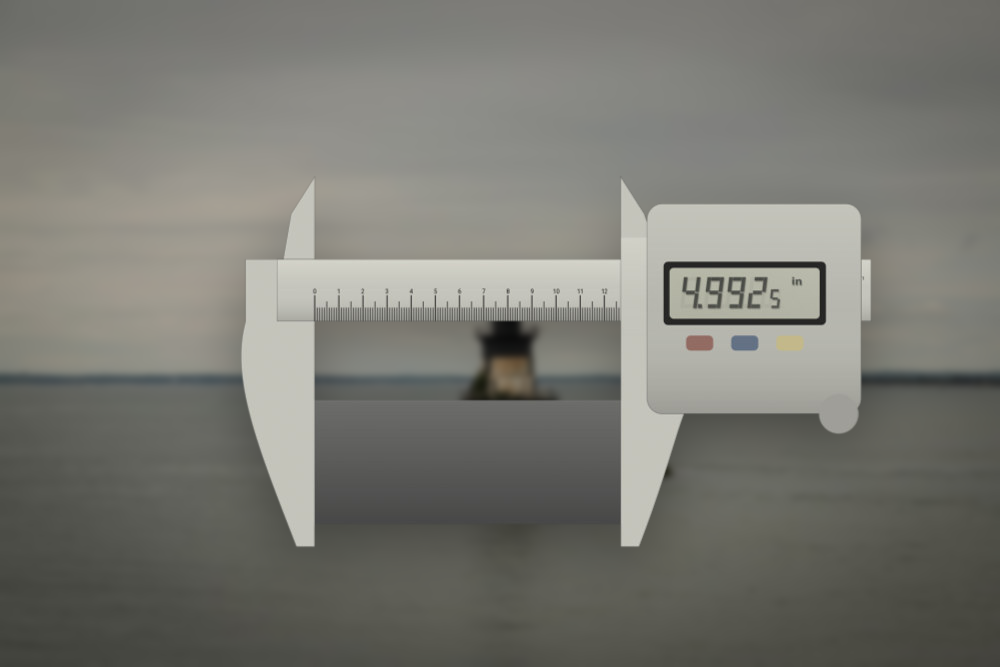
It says 4.9925; in
